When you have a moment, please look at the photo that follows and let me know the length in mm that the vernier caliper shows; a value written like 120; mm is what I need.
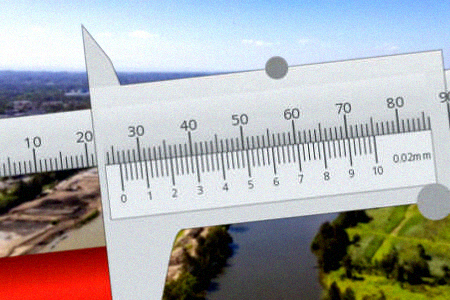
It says 26.2; mm
